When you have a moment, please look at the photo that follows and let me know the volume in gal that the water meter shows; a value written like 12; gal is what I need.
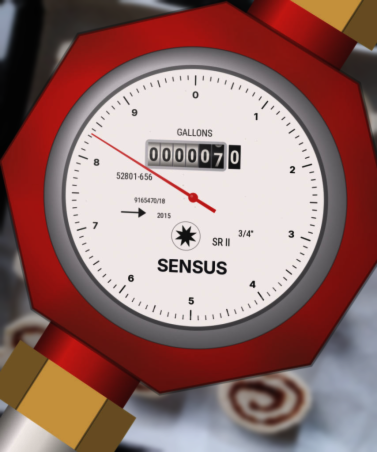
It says 68.3; gal
